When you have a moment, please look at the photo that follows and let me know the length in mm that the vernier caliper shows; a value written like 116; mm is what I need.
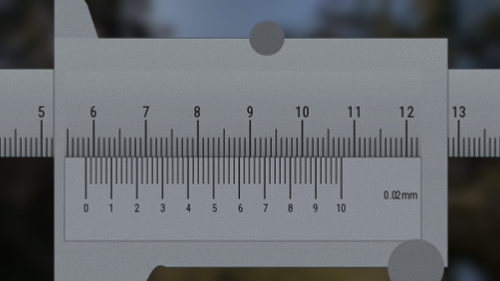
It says 58.5; mm
